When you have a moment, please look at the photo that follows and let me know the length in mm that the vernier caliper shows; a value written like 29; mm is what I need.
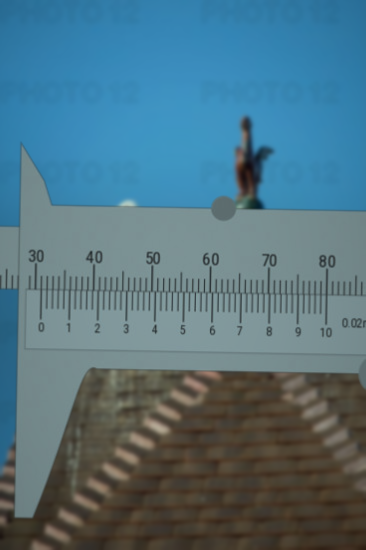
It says 31.0; mm
